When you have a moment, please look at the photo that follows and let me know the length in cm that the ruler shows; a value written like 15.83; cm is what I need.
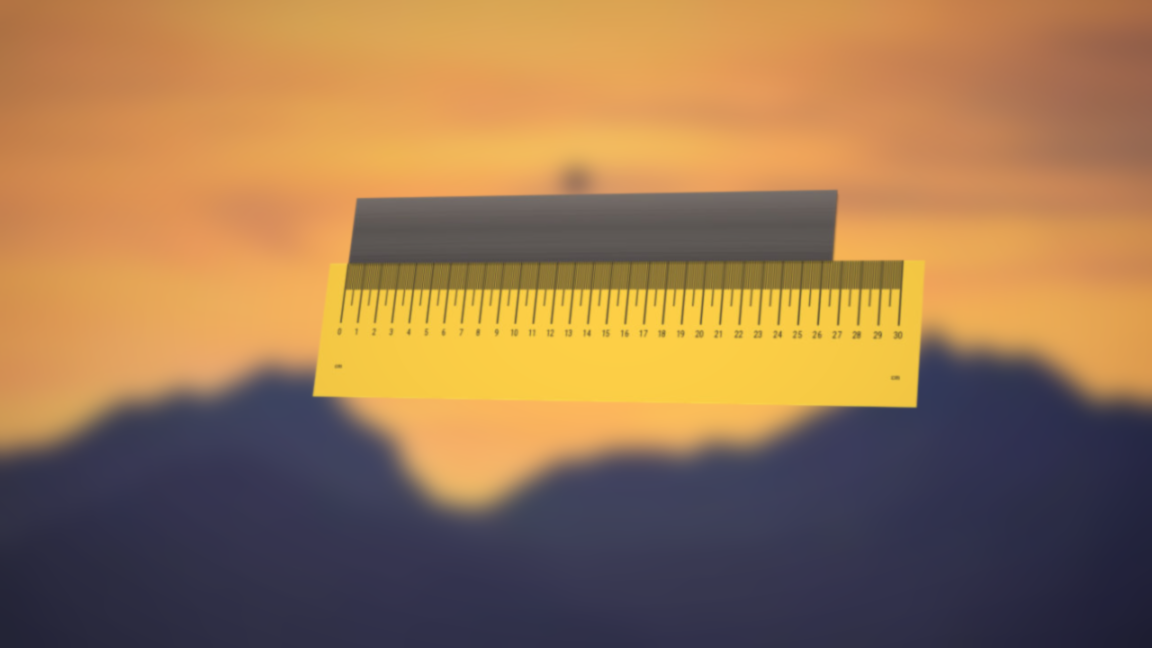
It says 26.5; cm
